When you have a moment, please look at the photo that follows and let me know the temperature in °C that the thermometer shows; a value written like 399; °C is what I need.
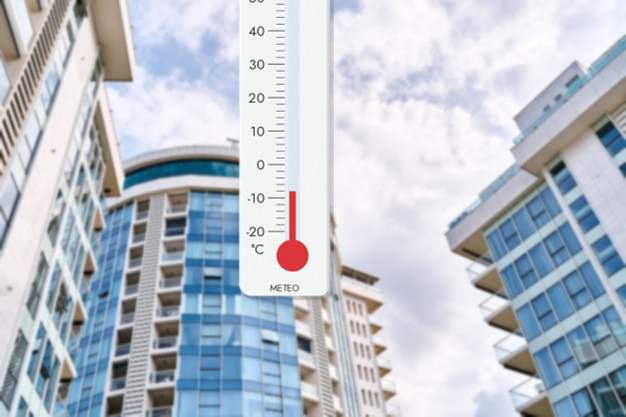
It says -8; °C
